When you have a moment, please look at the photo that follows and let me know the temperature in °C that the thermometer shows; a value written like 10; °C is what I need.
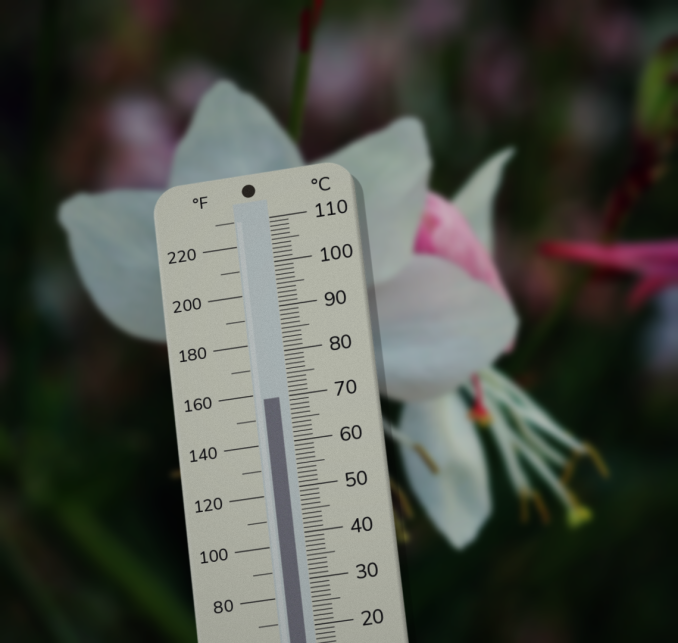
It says 70; °C
